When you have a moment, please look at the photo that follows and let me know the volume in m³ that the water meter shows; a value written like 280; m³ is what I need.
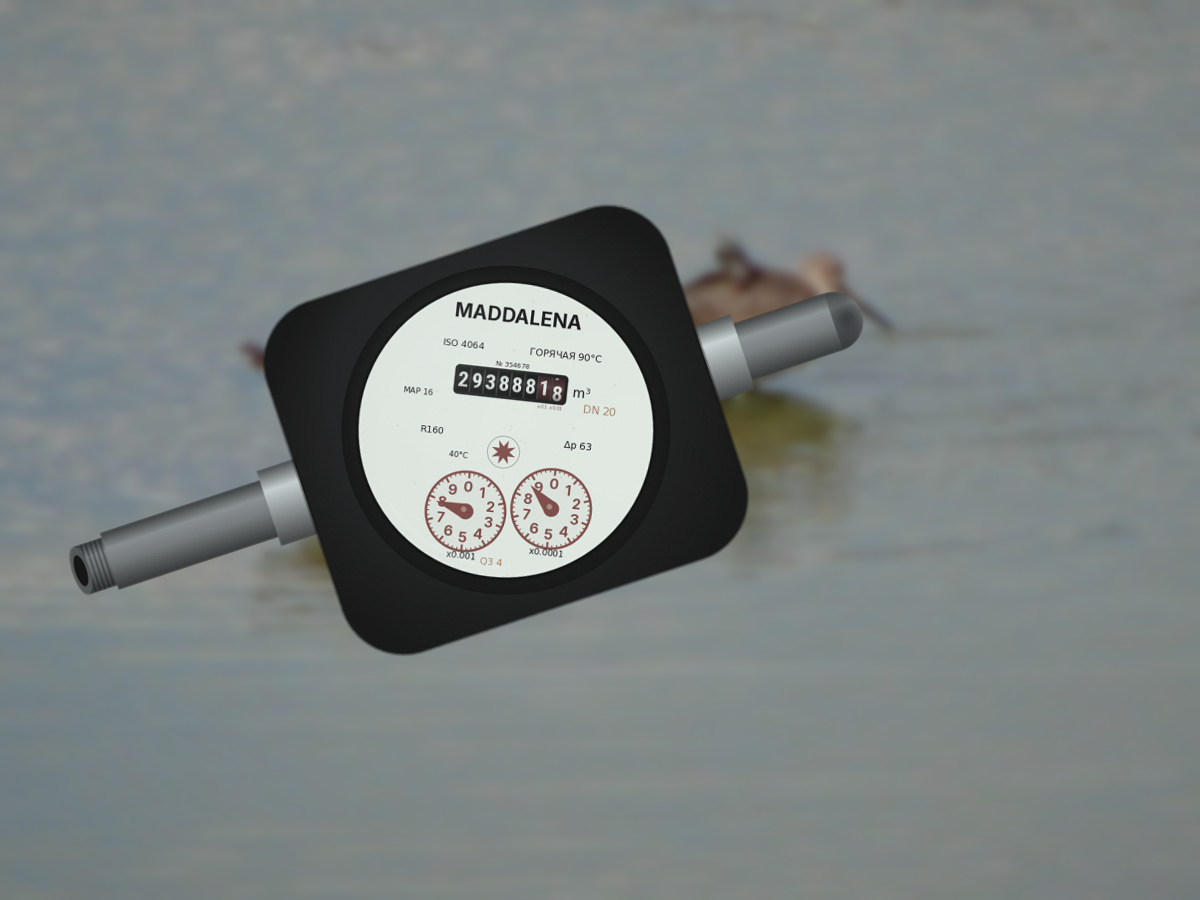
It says 293888.1778; m³
